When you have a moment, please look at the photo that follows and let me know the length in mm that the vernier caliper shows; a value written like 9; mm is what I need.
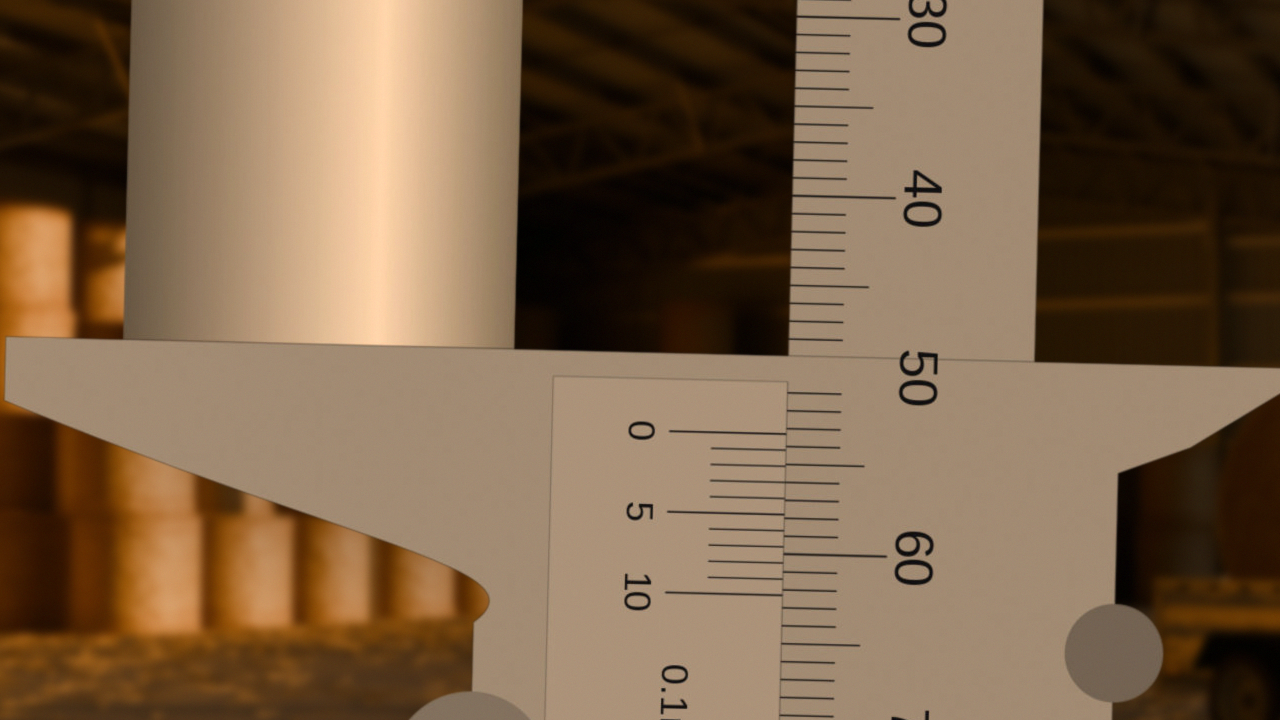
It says 53.3; mm
